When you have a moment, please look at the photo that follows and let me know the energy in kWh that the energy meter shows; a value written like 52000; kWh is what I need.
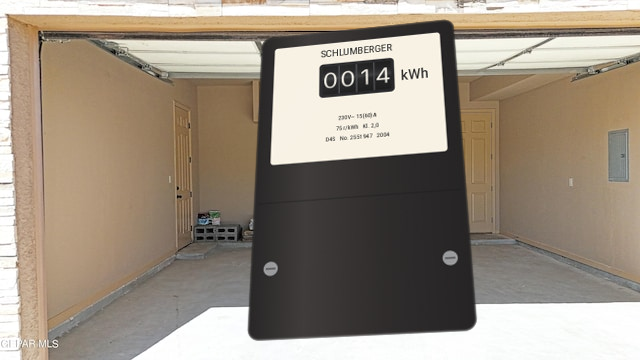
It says 14; kWh
